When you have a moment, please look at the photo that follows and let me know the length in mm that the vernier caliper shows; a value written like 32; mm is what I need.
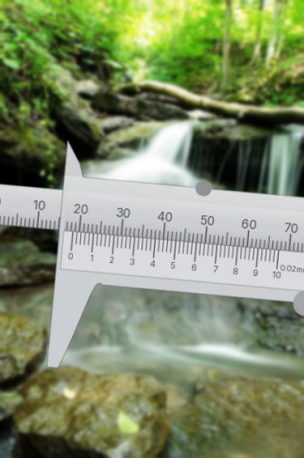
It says 18.5; mm
